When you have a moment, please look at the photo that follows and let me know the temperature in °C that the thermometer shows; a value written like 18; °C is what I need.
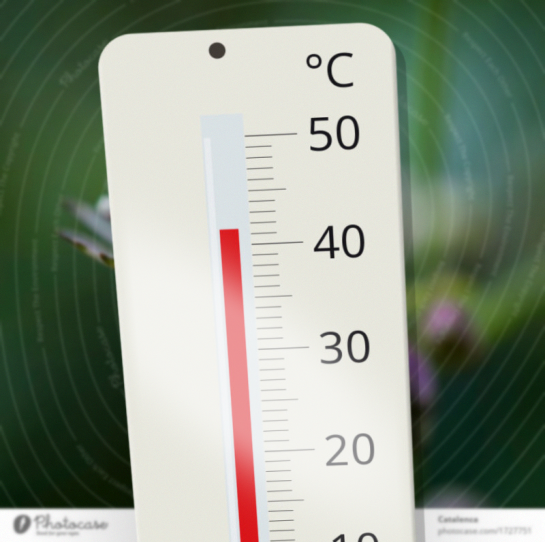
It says 41.5; °C
